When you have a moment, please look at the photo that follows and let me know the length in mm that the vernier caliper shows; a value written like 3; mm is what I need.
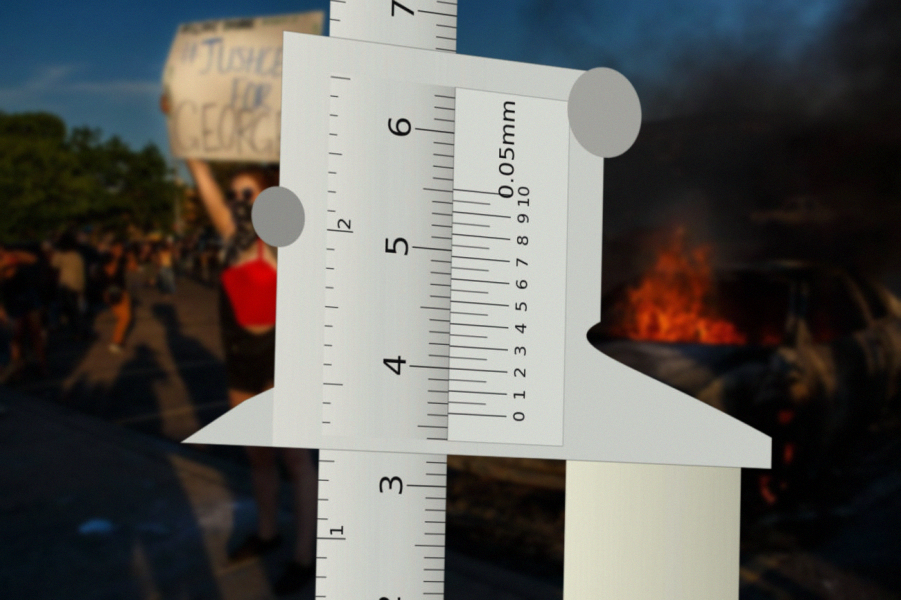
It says 36.2; mm
